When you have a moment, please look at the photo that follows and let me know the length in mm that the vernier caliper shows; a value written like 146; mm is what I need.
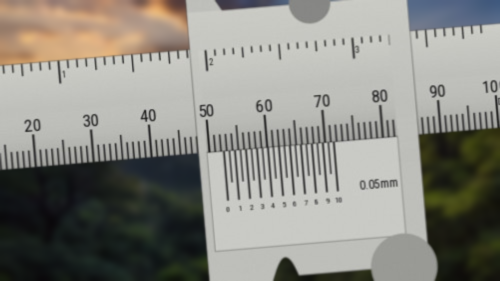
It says 52.5; mm
